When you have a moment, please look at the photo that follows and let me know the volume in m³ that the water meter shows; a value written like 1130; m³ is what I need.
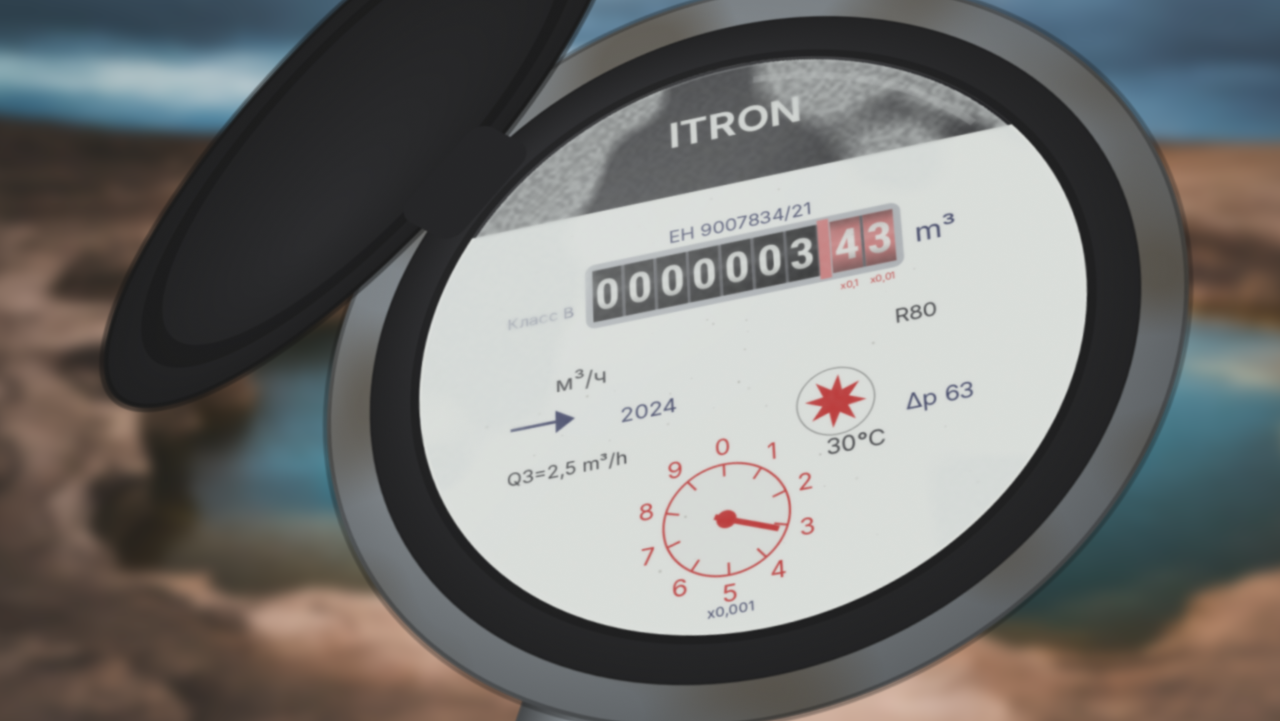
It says 3.433; m³
